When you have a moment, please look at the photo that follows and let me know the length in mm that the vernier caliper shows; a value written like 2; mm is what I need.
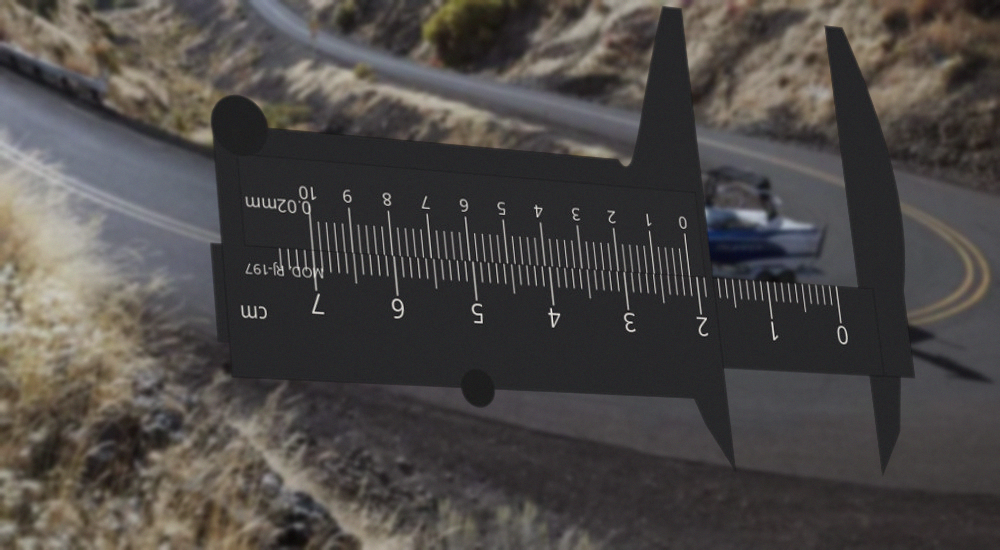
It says 21.0; mm
